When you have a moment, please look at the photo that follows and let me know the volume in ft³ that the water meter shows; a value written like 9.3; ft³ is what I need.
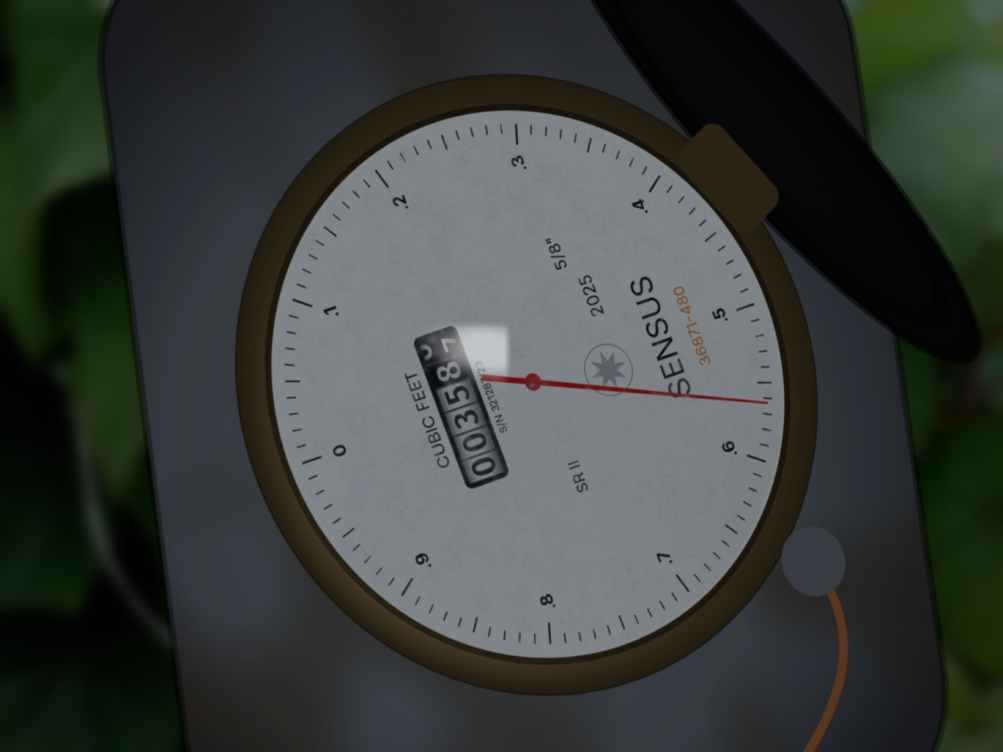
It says 3586.56; ft³
